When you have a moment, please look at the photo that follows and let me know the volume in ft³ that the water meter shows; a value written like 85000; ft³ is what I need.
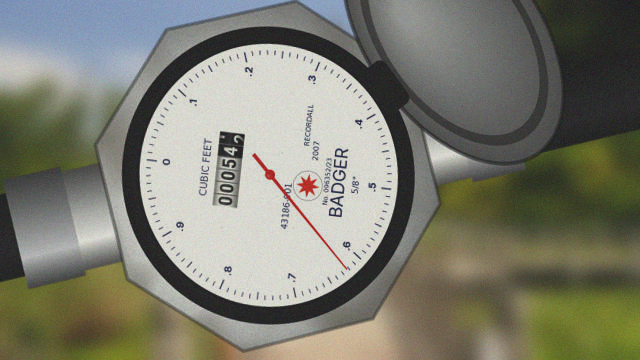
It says 541.62; ft³
